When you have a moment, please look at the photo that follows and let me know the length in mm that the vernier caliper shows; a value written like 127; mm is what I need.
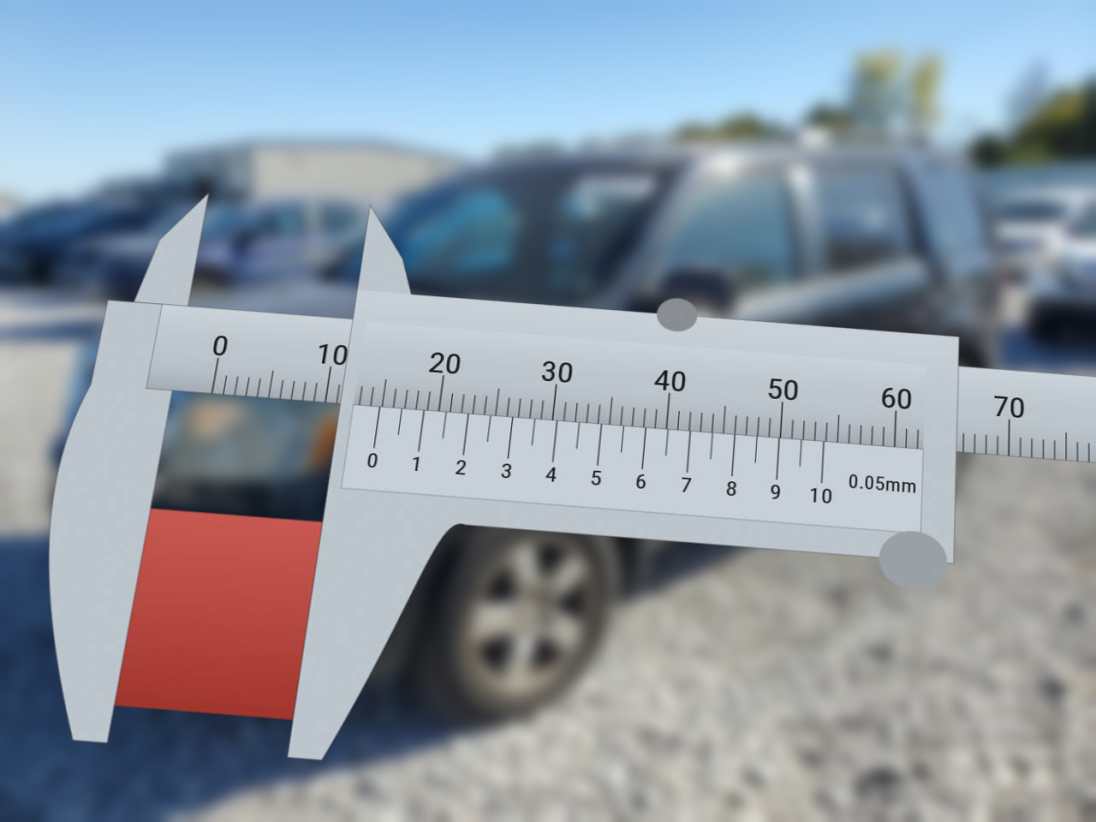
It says 14.8; mm
